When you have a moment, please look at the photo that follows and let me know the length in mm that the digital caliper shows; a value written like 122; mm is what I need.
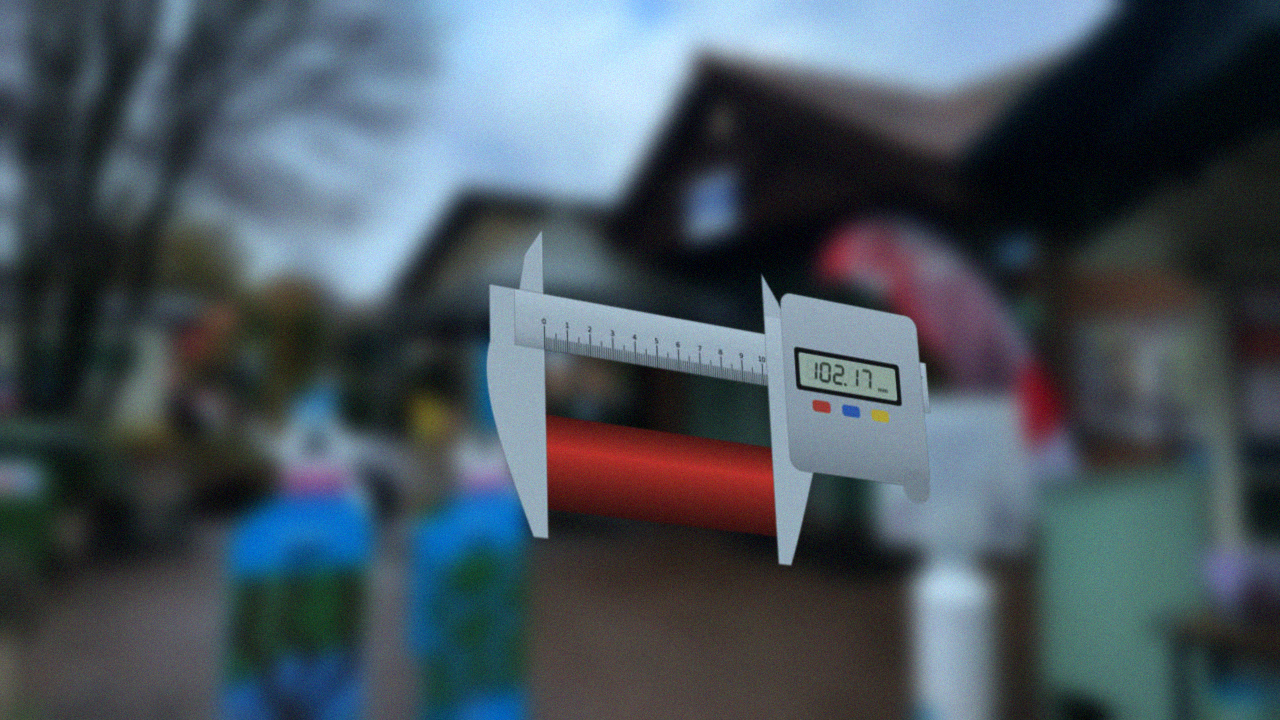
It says 102.17; mm
